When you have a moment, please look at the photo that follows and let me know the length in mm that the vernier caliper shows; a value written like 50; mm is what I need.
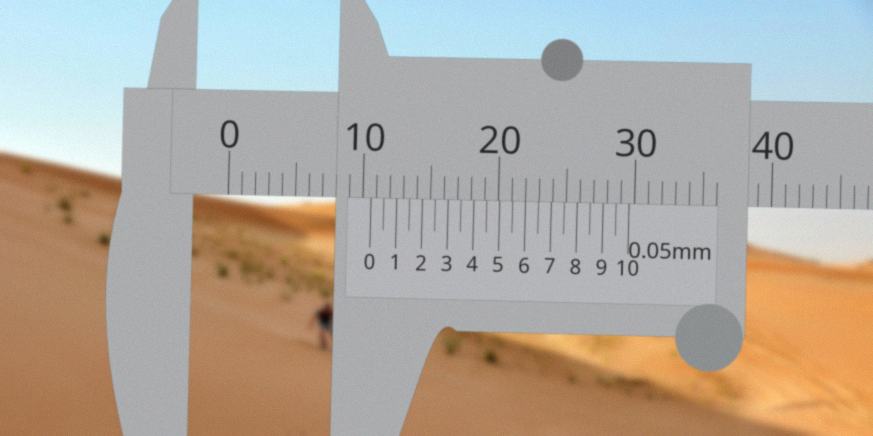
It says 10.6; mm
